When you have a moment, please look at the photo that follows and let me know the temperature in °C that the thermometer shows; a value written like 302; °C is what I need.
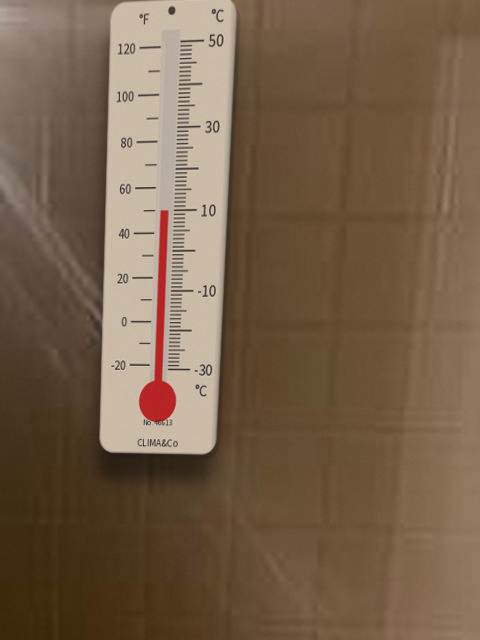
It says 10; °C
